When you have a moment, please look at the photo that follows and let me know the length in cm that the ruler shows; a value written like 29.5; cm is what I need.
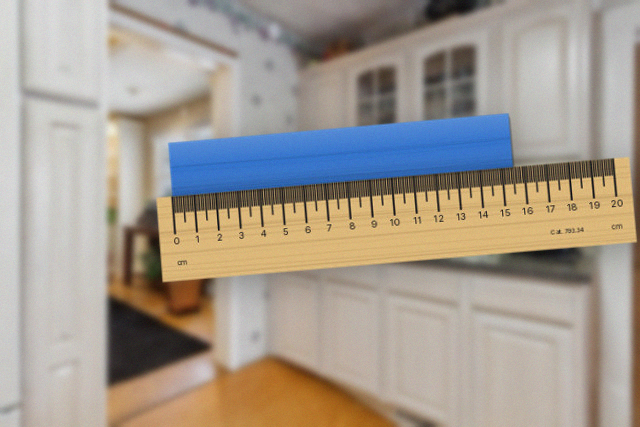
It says 15.5; cm
